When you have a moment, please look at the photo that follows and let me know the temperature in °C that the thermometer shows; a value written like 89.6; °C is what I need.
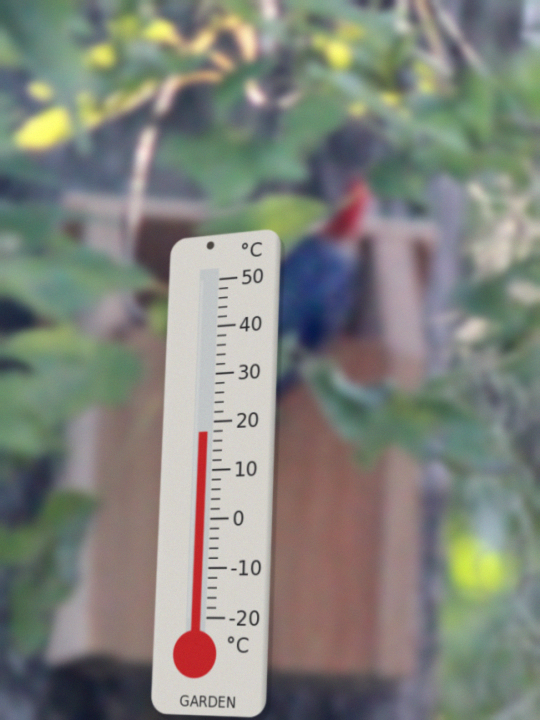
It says 18; °C
